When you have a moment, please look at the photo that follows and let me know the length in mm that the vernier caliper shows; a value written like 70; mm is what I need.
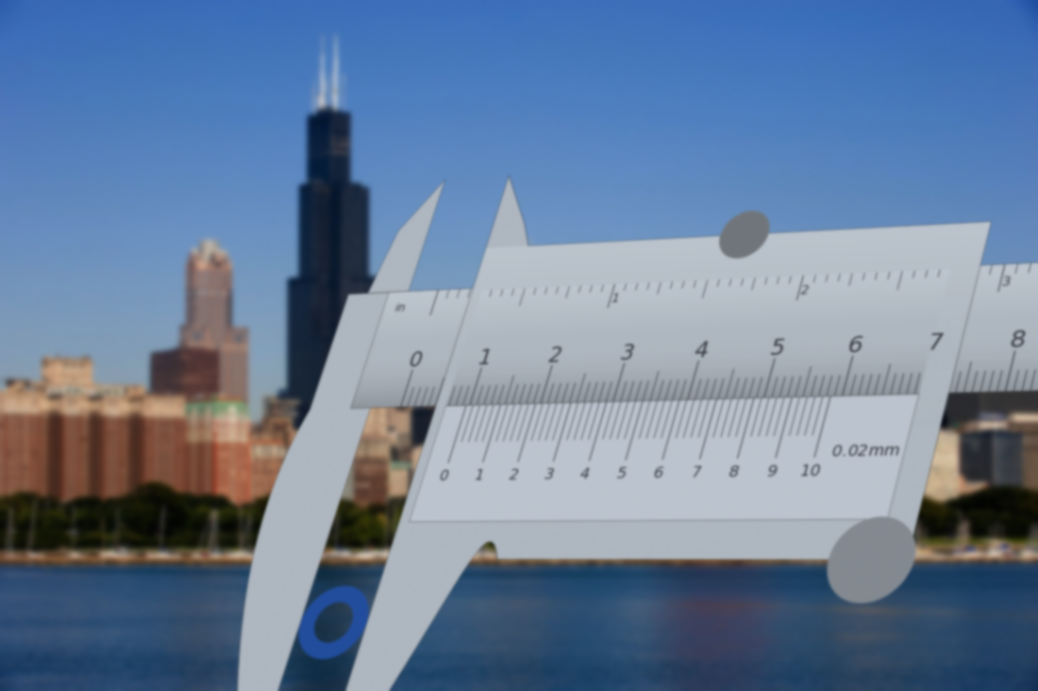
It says 9.5; mm
